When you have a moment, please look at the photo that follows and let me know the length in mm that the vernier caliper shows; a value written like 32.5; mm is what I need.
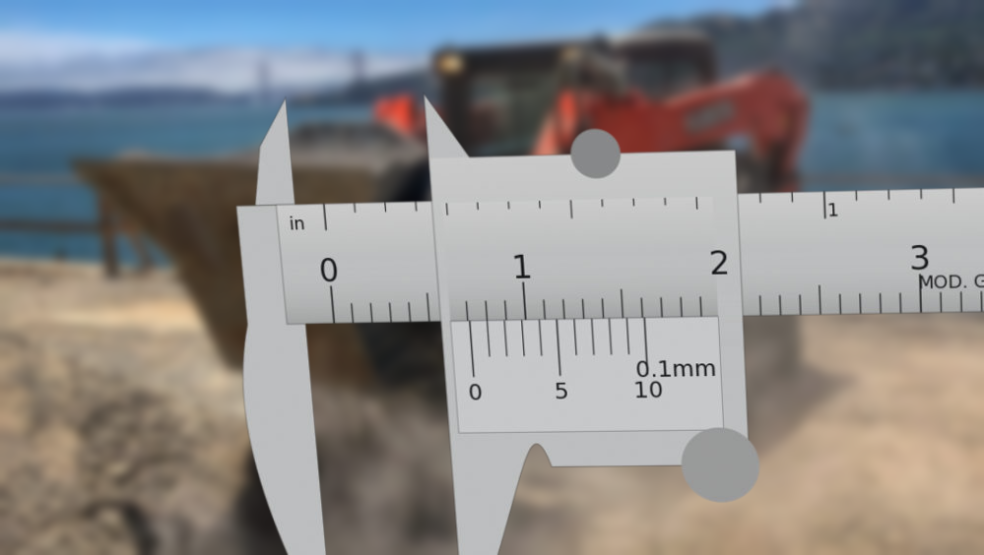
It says 7.1; mm
